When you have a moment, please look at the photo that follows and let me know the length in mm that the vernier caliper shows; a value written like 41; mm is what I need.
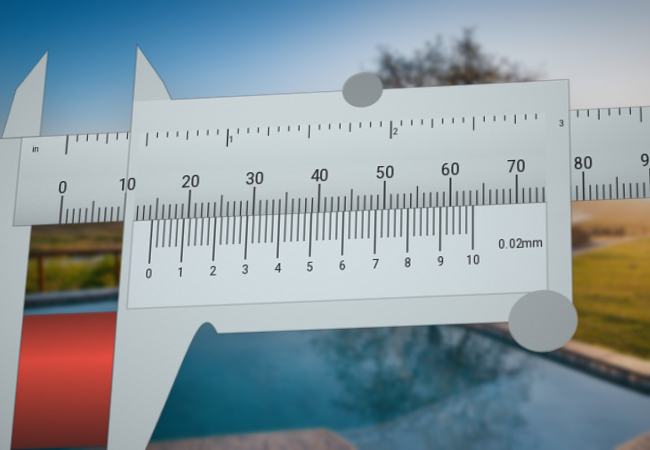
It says 14.4; mm
